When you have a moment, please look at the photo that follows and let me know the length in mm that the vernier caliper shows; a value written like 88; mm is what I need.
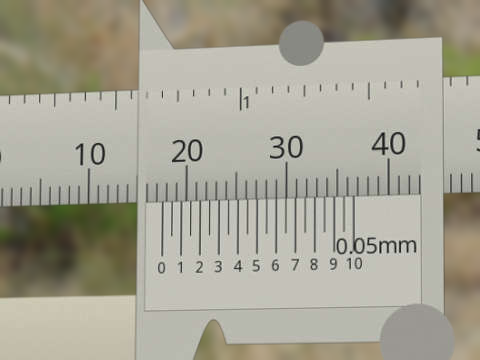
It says 17.6; mm
